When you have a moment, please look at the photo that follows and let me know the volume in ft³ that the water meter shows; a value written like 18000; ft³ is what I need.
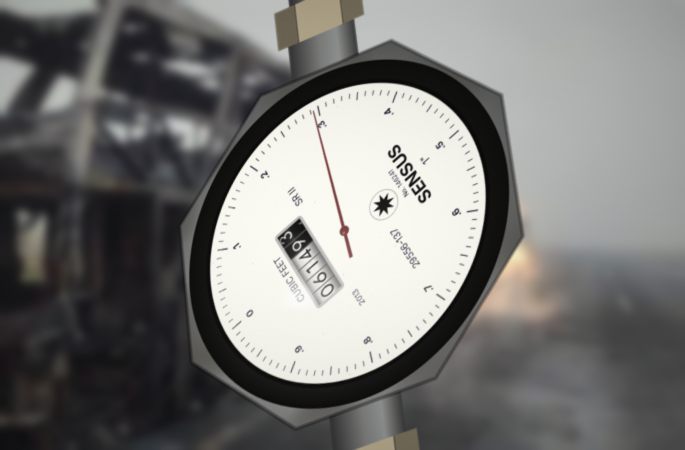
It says 61493.29; ft³
